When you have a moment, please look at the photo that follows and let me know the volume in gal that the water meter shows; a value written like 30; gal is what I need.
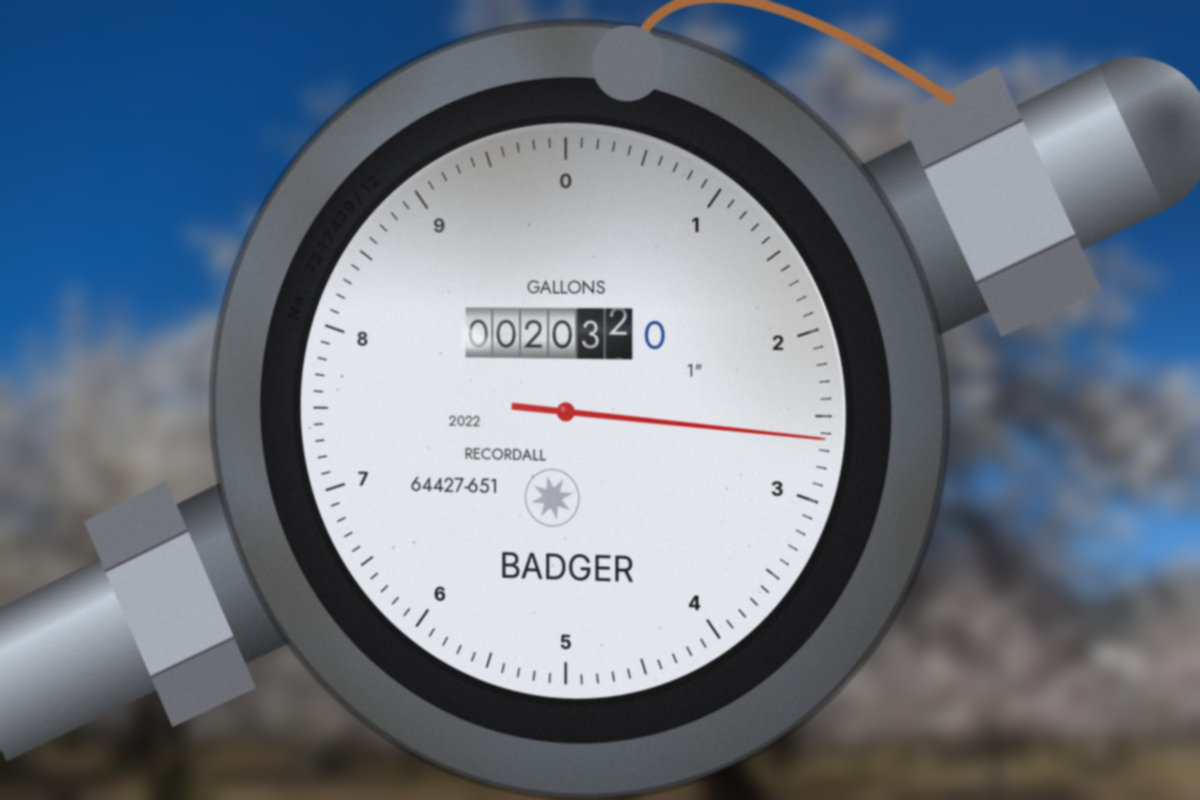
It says 20322.6; gal
